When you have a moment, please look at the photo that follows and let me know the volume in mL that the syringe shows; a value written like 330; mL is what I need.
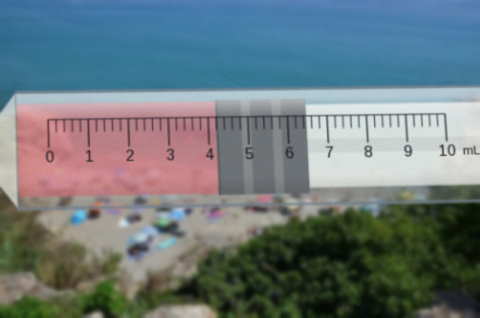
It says 4.2; mL
